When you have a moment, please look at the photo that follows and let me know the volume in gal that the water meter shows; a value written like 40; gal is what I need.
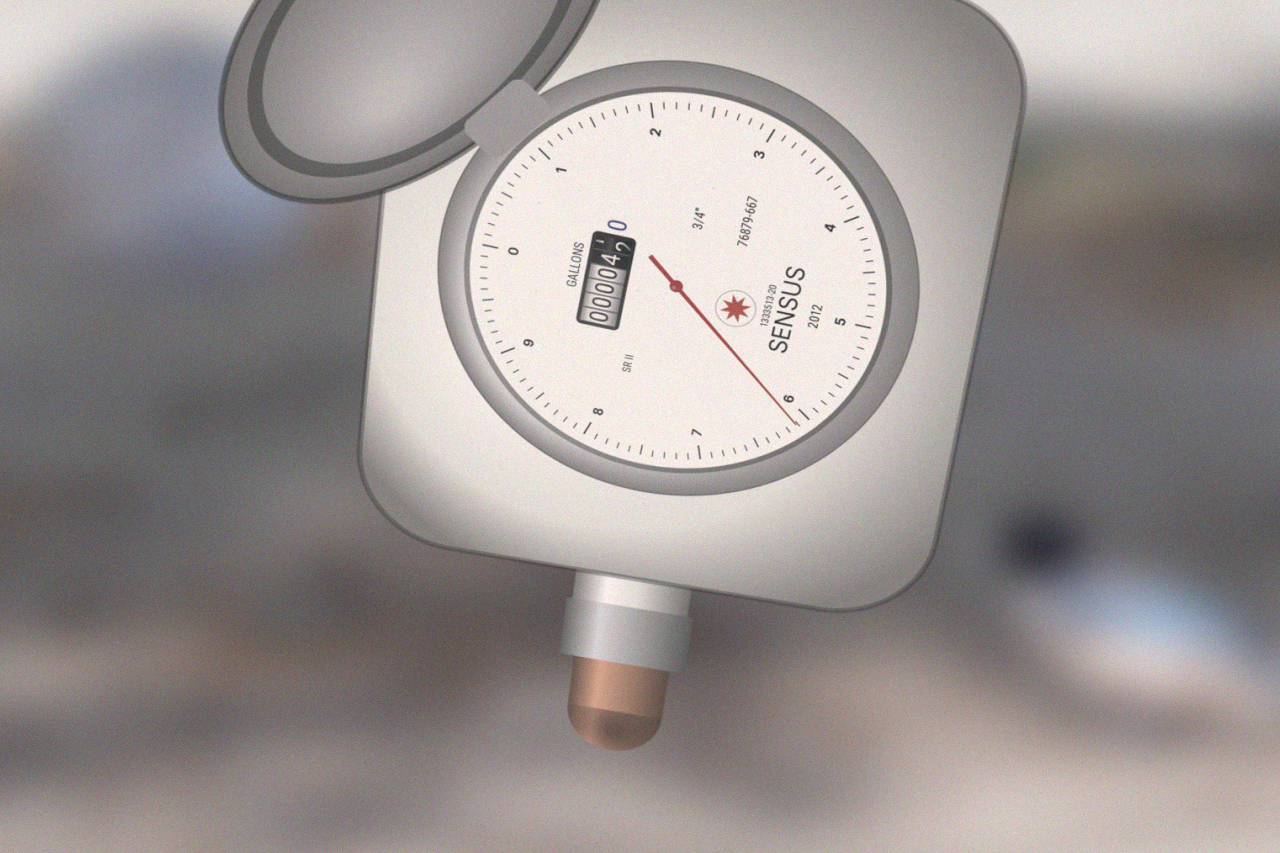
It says 416.1; gal
